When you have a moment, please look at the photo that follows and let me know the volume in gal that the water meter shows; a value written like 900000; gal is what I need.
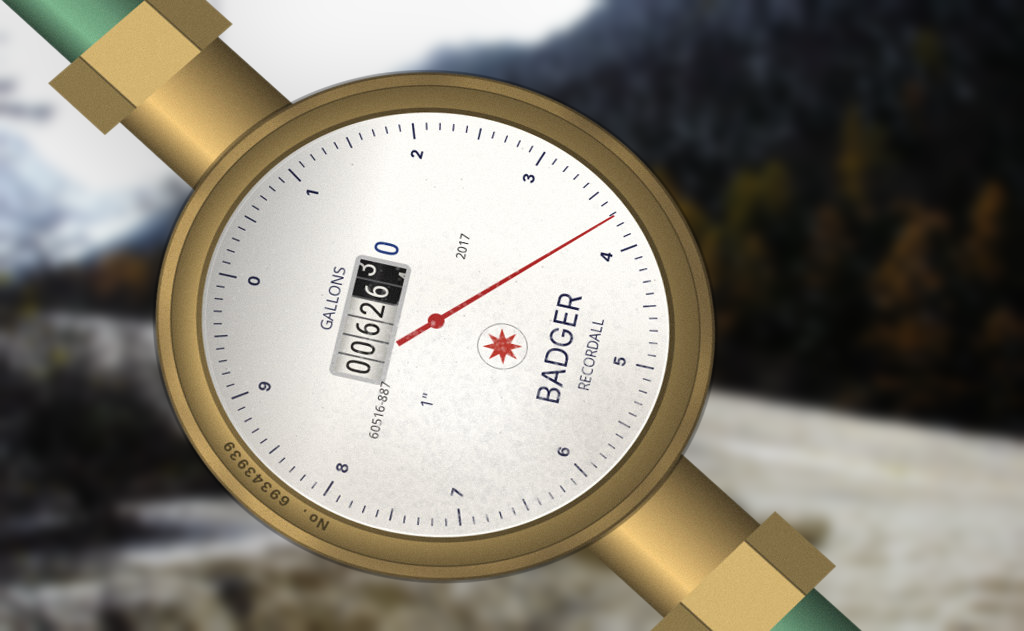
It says 62633.7; gal
